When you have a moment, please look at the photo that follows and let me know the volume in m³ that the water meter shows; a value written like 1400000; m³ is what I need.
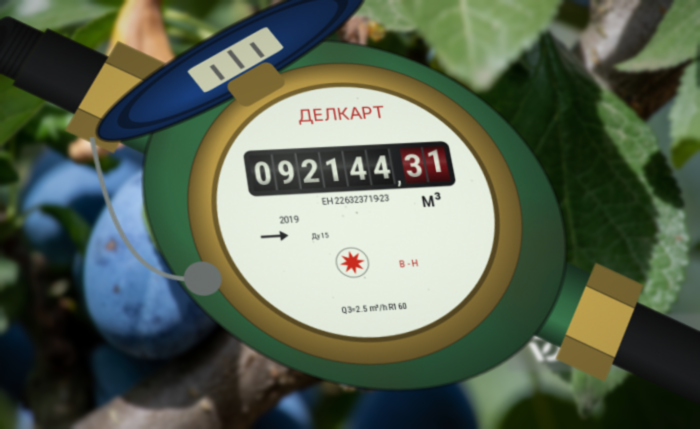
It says 92144.31; m³
